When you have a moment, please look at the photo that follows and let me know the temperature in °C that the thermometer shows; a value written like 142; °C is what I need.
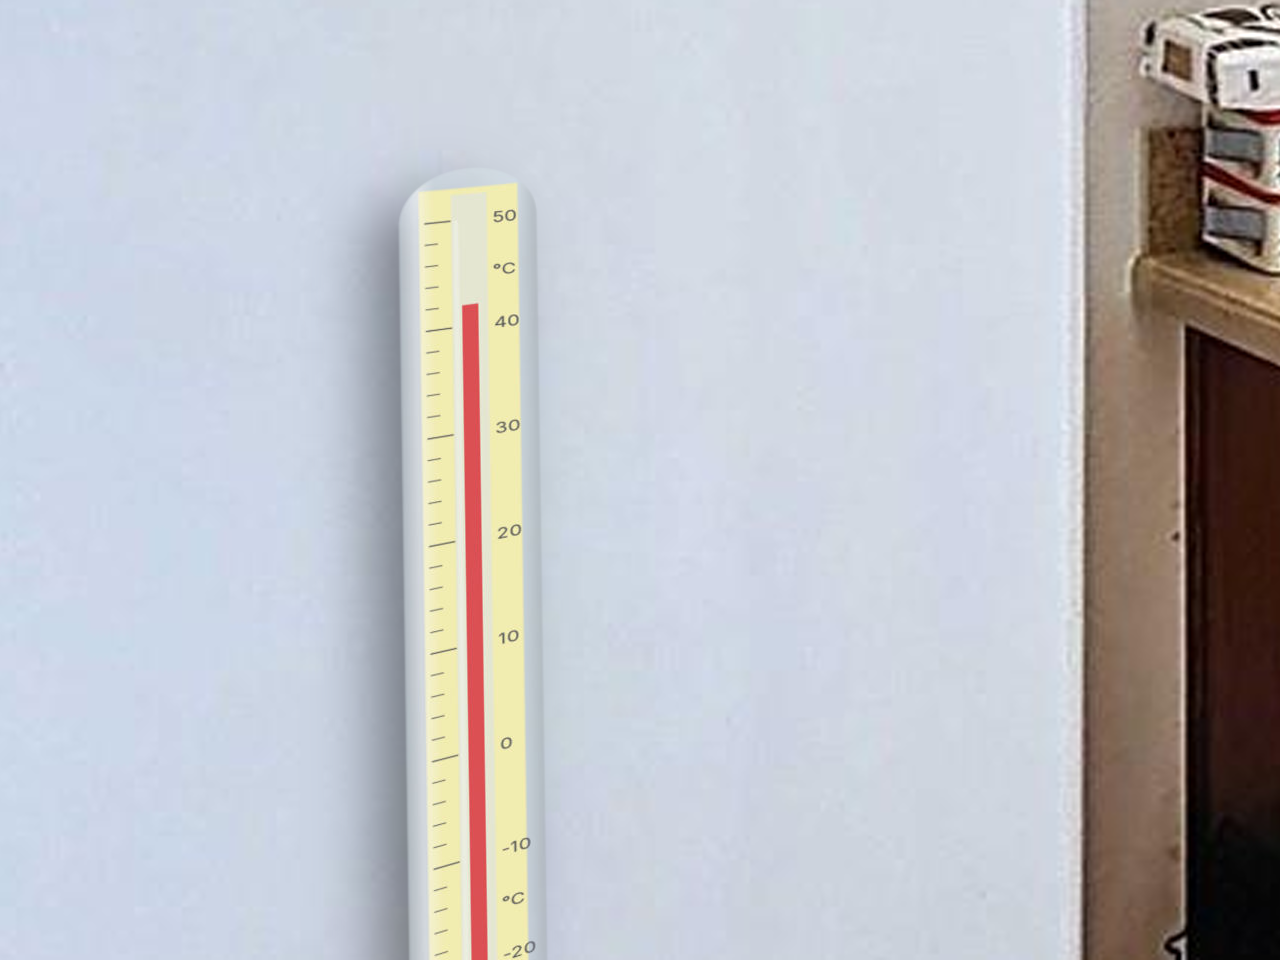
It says 42; °C
